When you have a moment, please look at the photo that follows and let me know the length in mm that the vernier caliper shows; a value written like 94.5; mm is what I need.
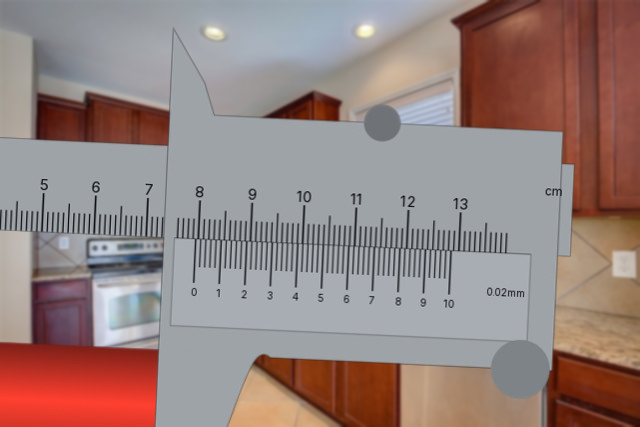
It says 79.5; mm
